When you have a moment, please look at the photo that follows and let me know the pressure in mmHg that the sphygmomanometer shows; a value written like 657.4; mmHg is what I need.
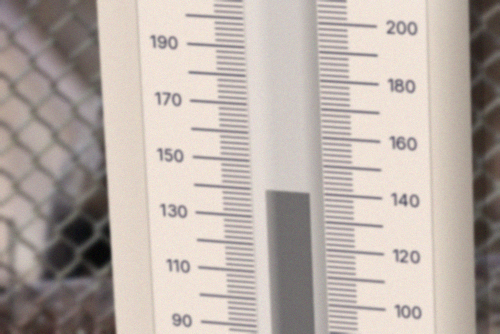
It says 140; mmHg
